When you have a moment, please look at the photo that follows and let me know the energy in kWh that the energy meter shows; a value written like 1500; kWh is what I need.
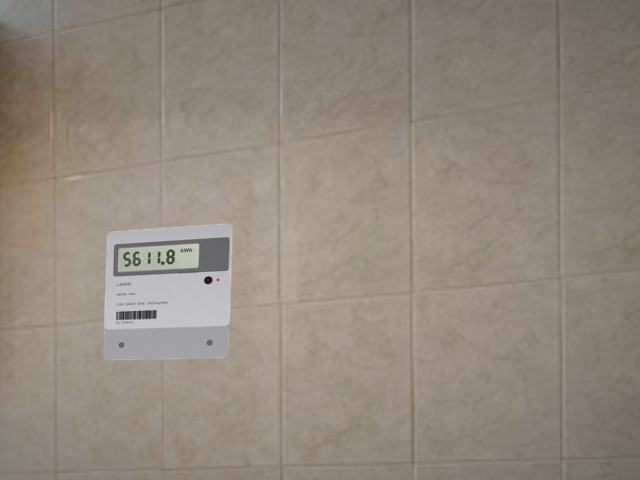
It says 5611.8; kWh
